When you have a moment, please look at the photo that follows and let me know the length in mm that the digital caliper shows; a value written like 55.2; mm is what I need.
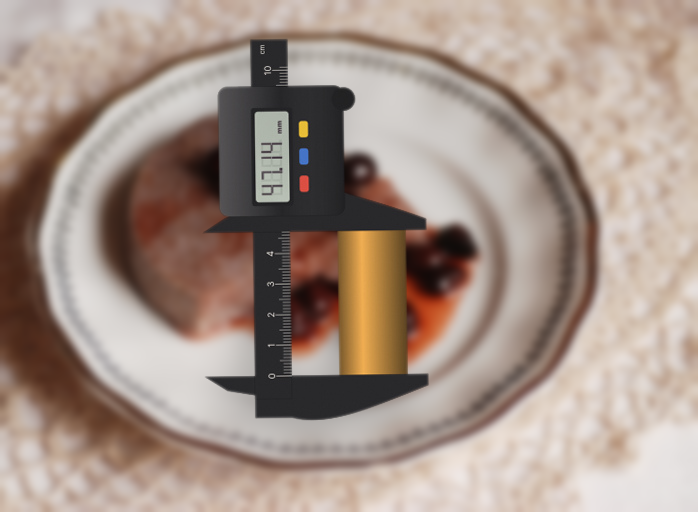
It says 47.14; mm
